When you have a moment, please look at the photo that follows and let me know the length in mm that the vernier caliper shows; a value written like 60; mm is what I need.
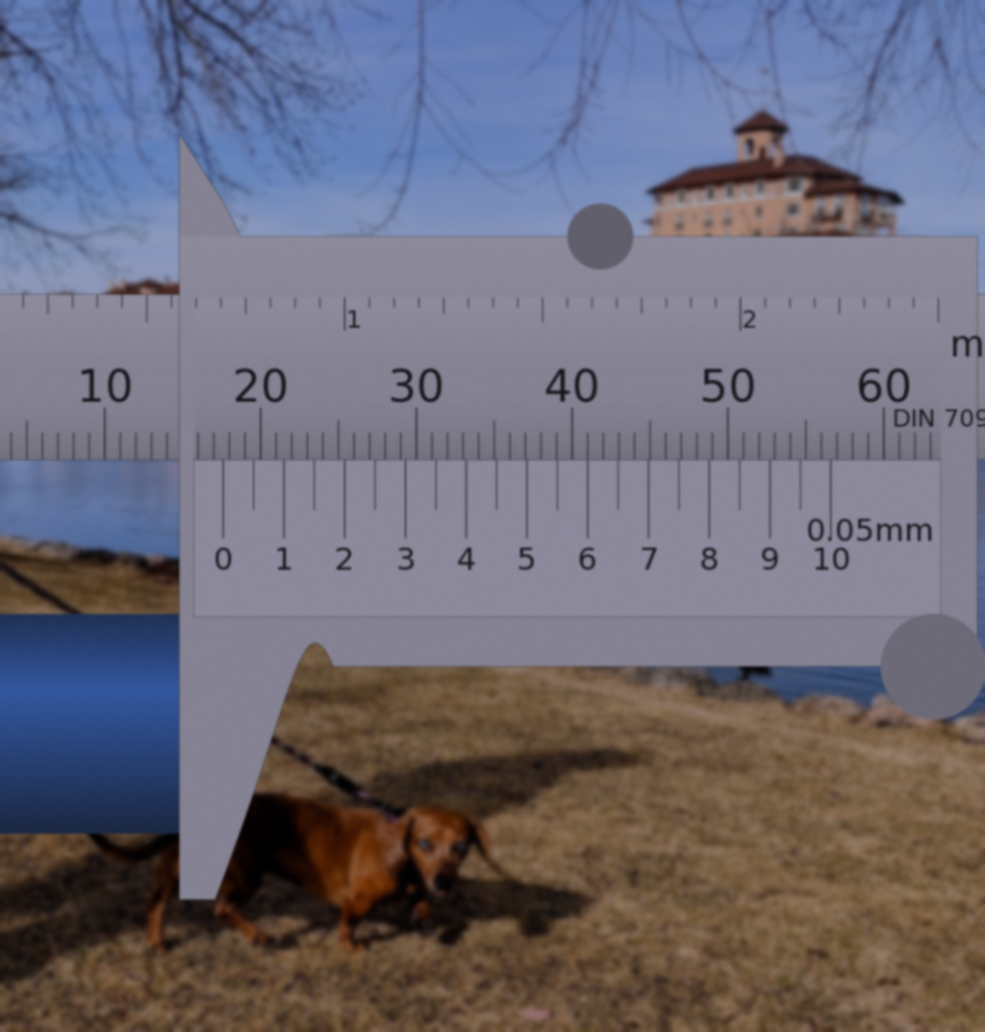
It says 17.6; mm
